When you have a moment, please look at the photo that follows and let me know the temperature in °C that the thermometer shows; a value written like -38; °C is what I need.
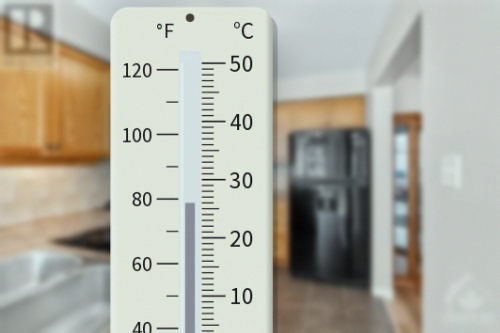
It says 26; °C
